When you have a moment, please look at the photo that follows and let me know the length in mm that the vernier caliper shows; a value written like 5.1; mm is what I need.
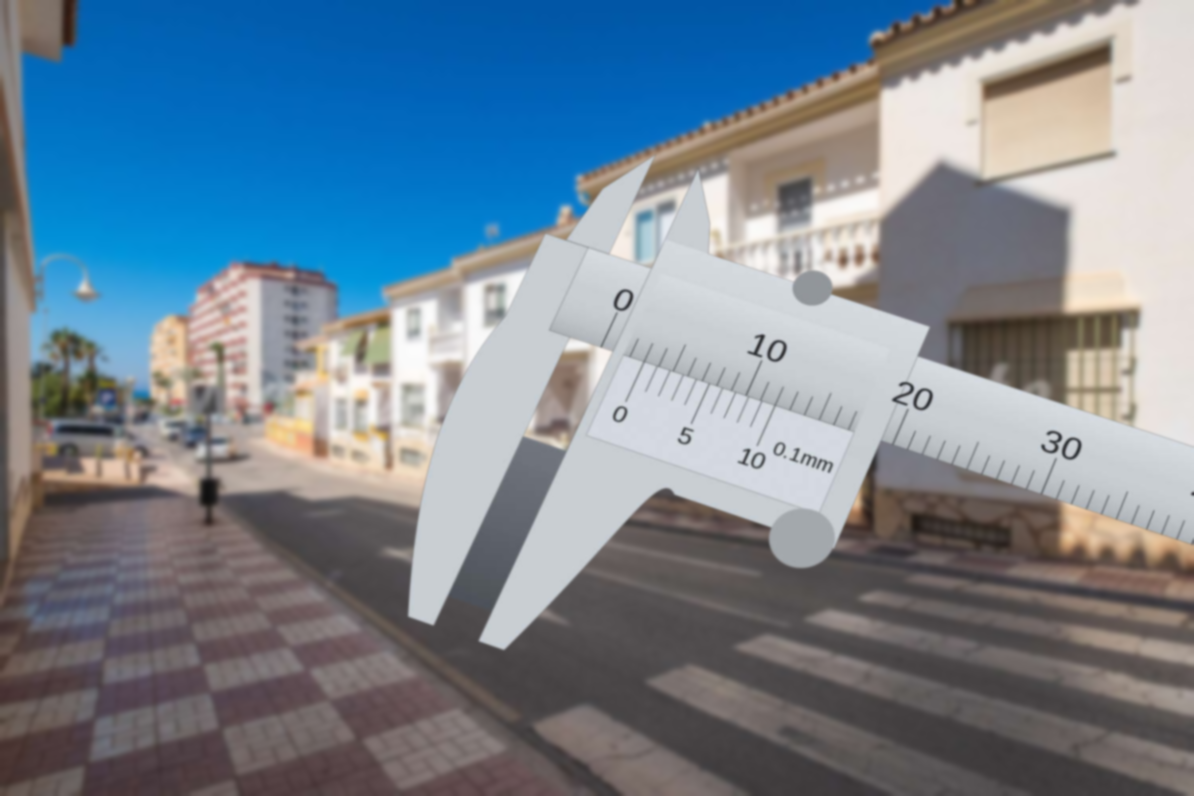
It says 3.0; mm
